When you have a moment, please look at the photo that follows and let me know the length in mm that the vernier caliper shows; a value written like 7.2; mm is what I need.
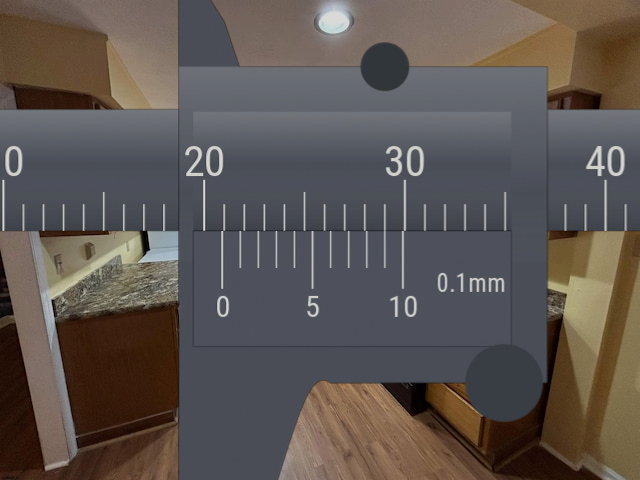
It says 20.9; mm
